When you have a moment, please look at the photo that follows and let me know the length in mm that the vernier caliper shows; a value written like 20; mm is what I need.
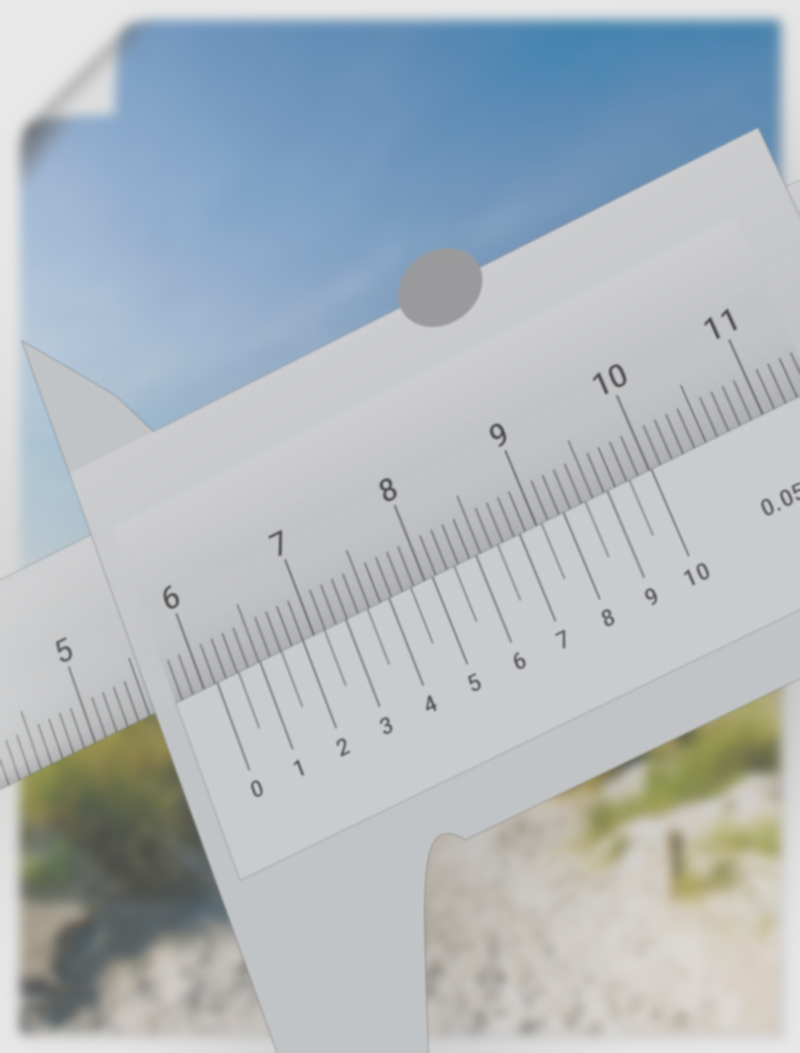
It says 61.2; mm
